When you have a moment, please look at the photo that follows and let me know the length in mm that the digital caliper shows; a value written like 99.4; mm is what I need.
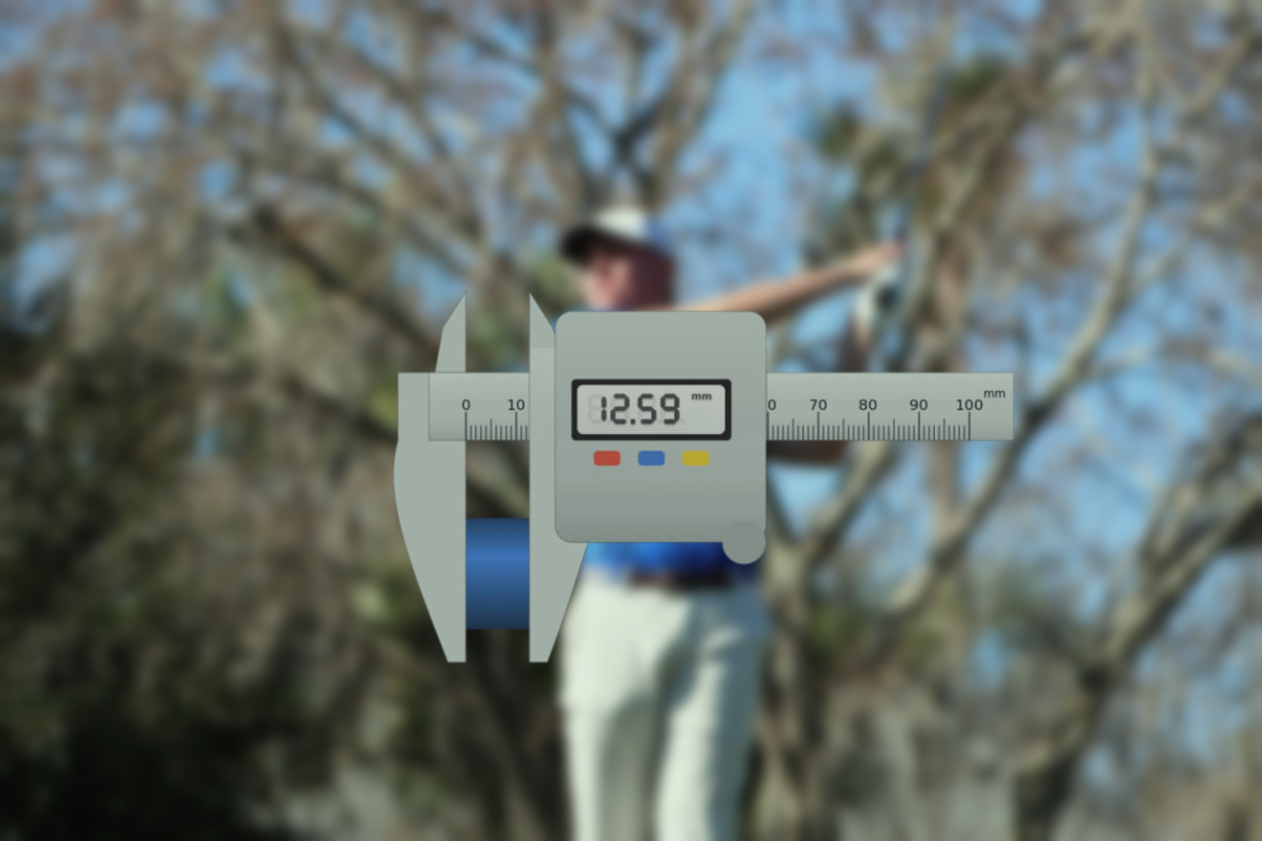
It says 12.59; mm
